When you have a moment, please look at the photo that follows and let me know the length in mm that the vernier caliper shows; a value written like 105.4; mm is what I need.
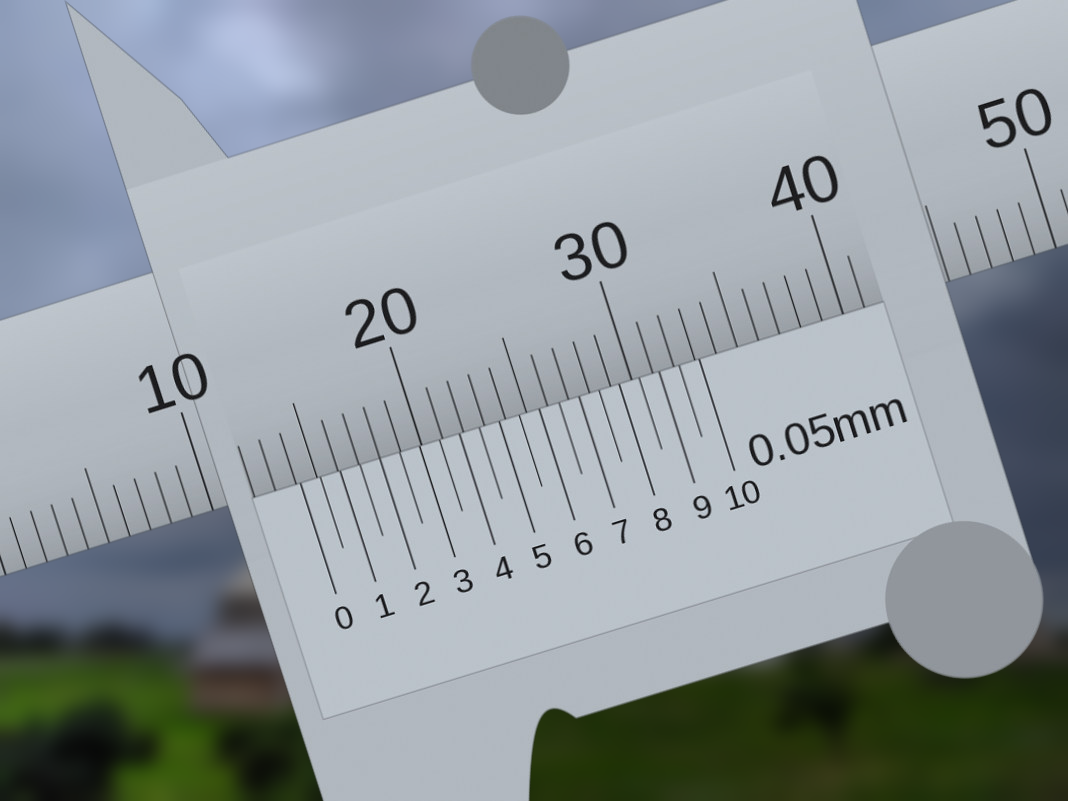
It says 14.2; mm
